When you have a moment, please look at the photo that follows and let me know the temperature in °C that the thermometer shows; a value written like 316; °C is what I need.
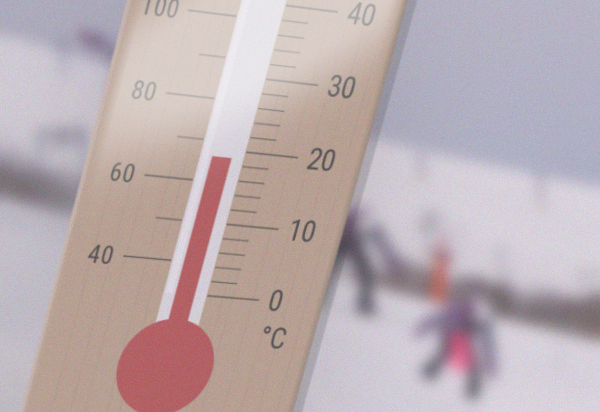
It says 19; °C
